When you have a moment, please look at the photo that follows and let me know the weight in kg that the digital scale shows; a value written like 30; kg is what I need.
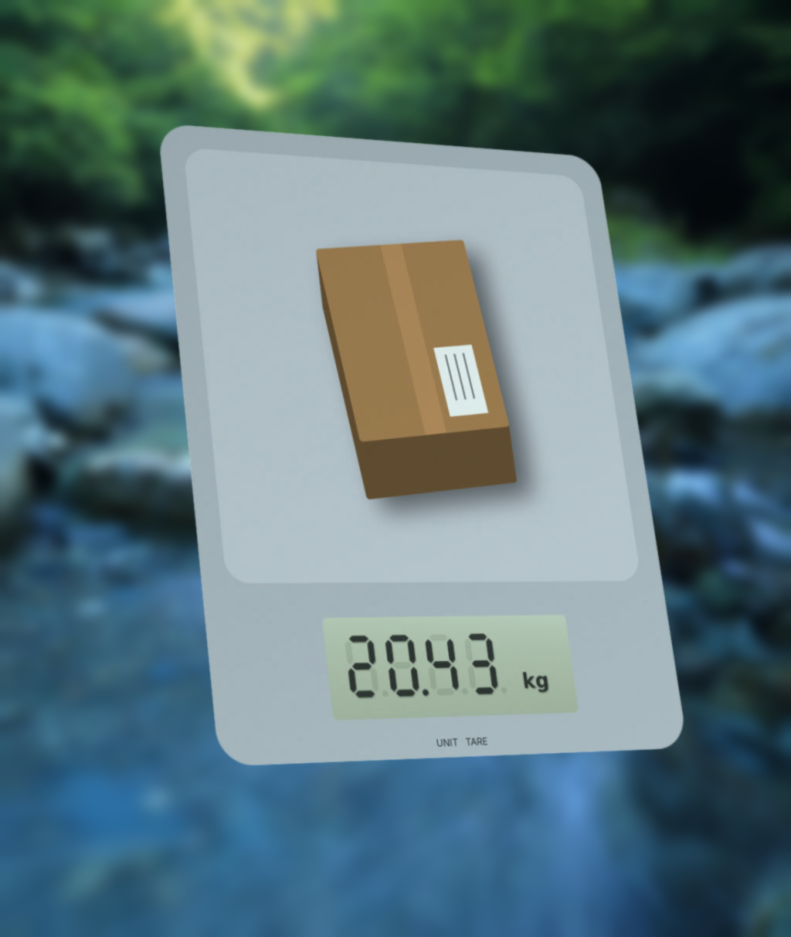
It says 20.43; kg
